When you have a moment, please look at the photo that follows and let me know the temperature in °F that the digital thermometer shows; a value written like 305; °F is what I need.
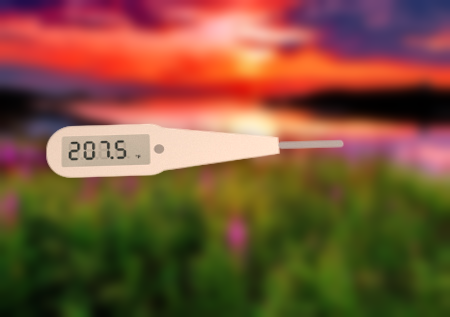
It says 207.5; °F
